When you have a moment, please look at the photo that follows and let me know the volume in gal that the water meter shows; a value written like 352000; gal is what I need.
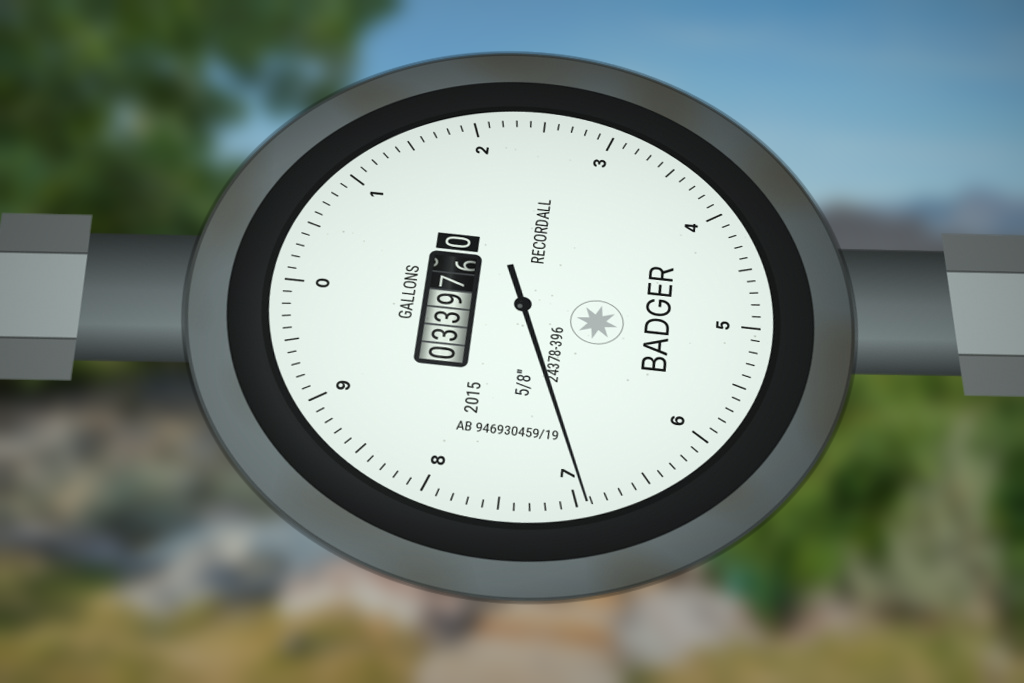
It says 339756.9; gal
